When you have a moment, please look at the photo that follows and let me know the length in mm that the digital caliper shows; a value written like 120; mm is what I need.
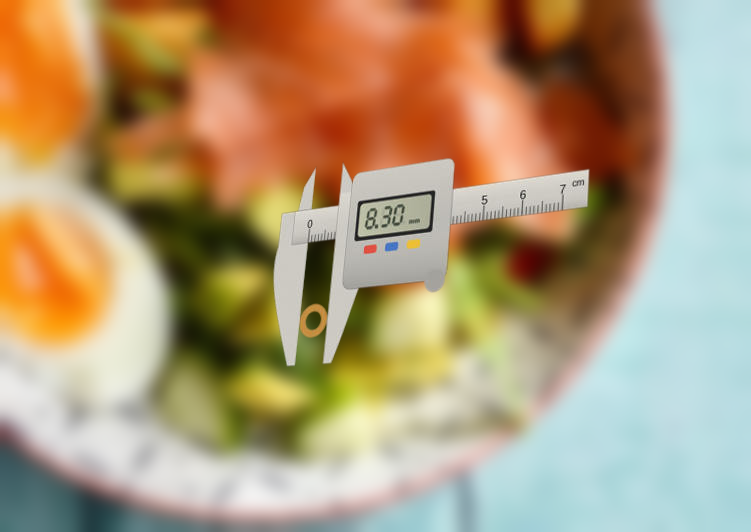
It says 8.30; mm
